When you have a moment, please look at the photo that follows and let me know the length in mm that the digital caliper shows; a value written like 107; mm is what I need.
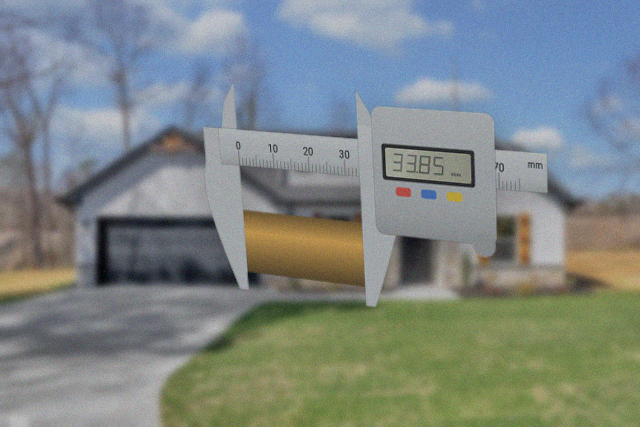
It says 33.85; mm
